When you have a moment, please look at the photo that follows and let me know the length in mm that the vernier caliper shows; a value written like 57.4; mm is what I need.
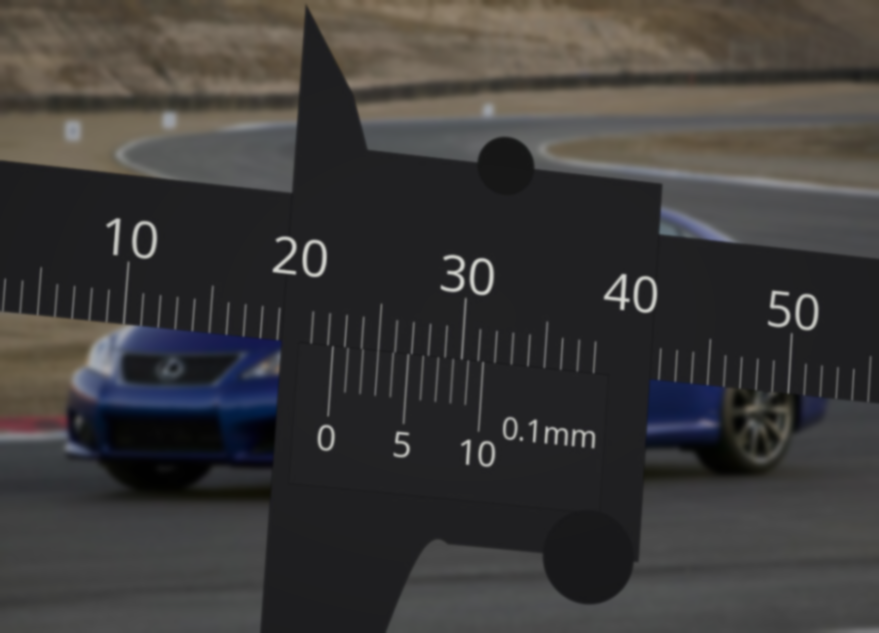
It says 22.3; mm
